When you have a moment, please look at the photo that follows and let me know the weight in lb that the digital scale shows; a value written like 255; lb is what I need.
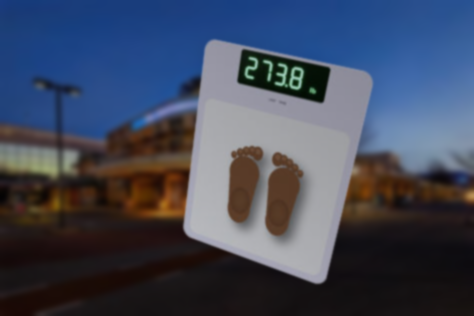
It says 273.8; lb
